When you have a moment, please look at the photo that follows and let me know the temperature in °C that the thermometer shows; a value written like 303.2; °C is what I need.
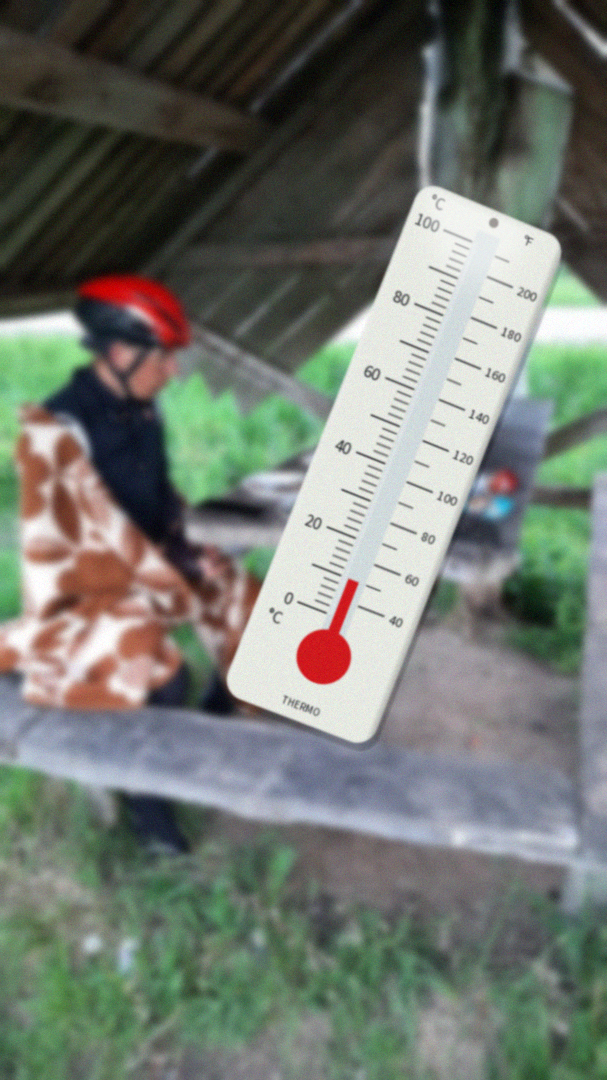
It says 10; °C
